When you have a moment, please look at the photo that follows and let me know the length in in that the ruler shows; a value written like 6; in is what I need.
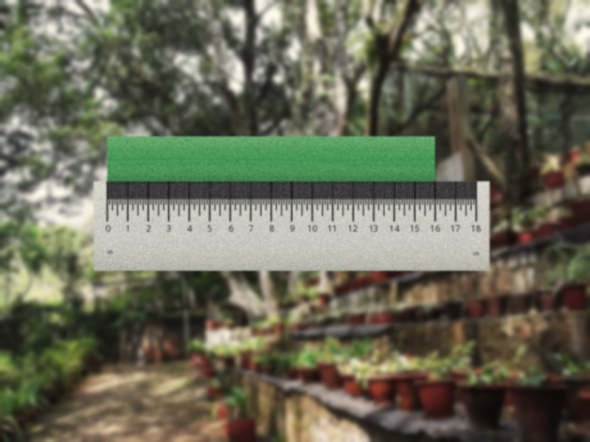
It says 16; in
